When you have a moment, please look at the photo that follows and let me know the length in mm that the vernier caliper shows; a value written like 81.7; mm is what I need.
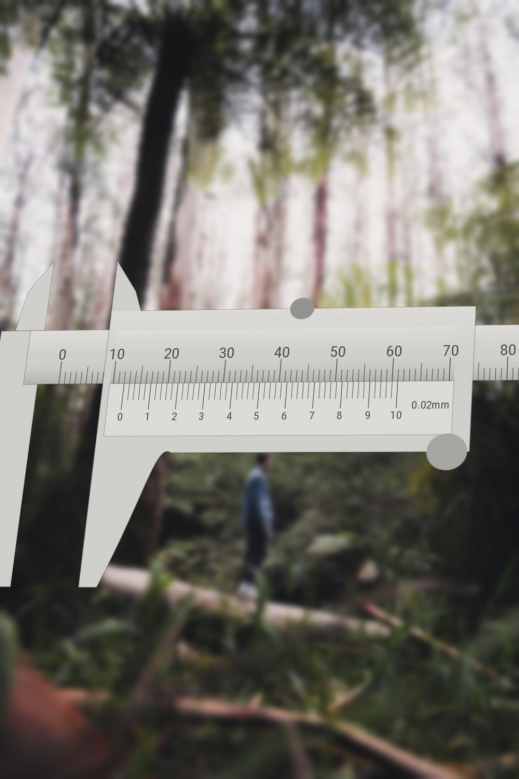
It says 12.0; mm
